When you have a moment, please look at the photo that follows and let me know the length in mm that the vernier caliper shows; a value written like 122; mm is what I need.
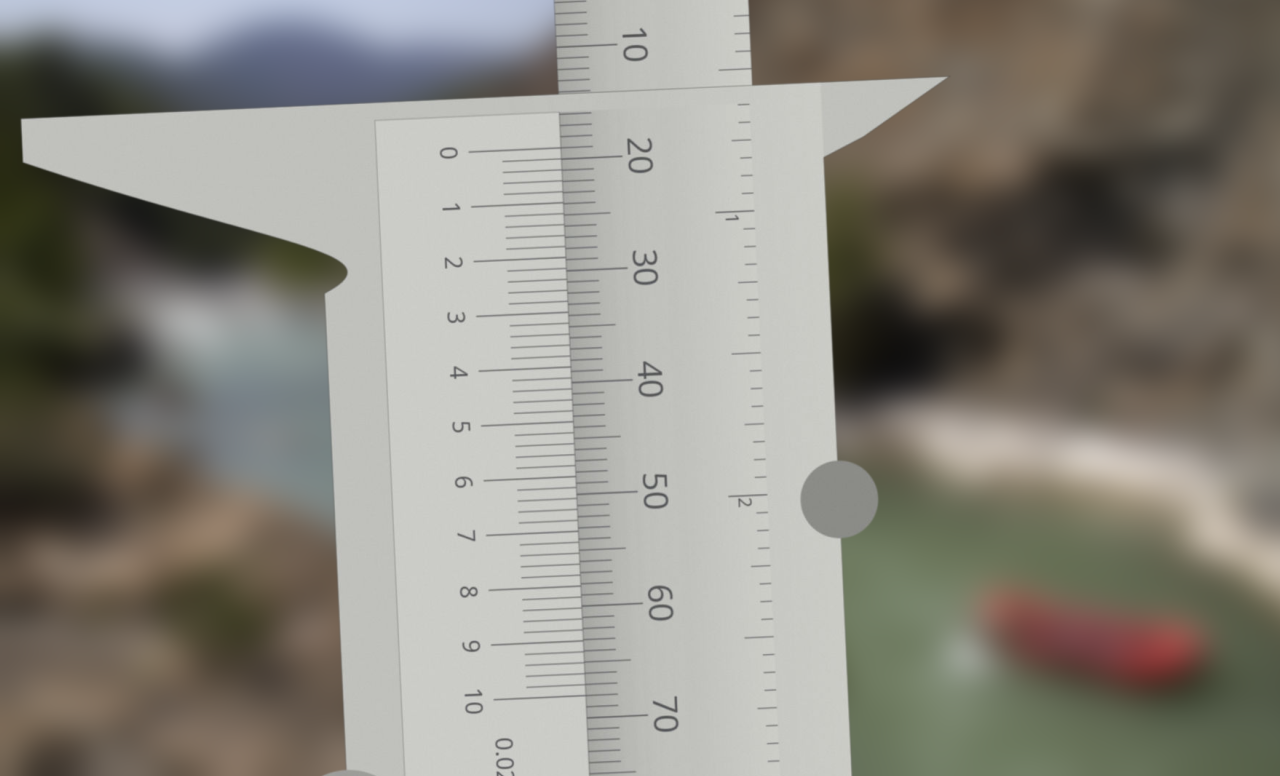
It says 19.0; mm
